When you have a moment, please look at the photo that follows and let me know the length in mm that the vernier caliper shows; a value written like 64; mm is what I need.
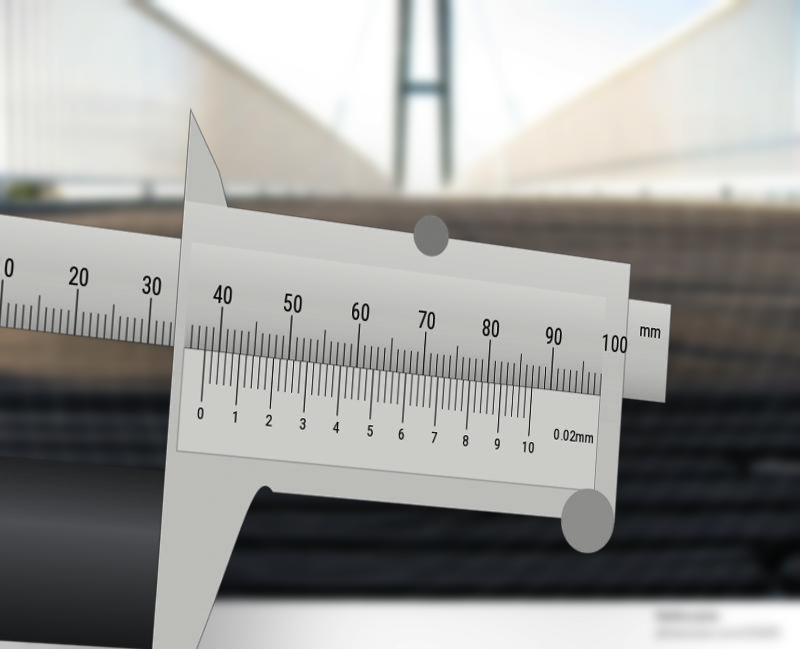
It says 38.0; mm
